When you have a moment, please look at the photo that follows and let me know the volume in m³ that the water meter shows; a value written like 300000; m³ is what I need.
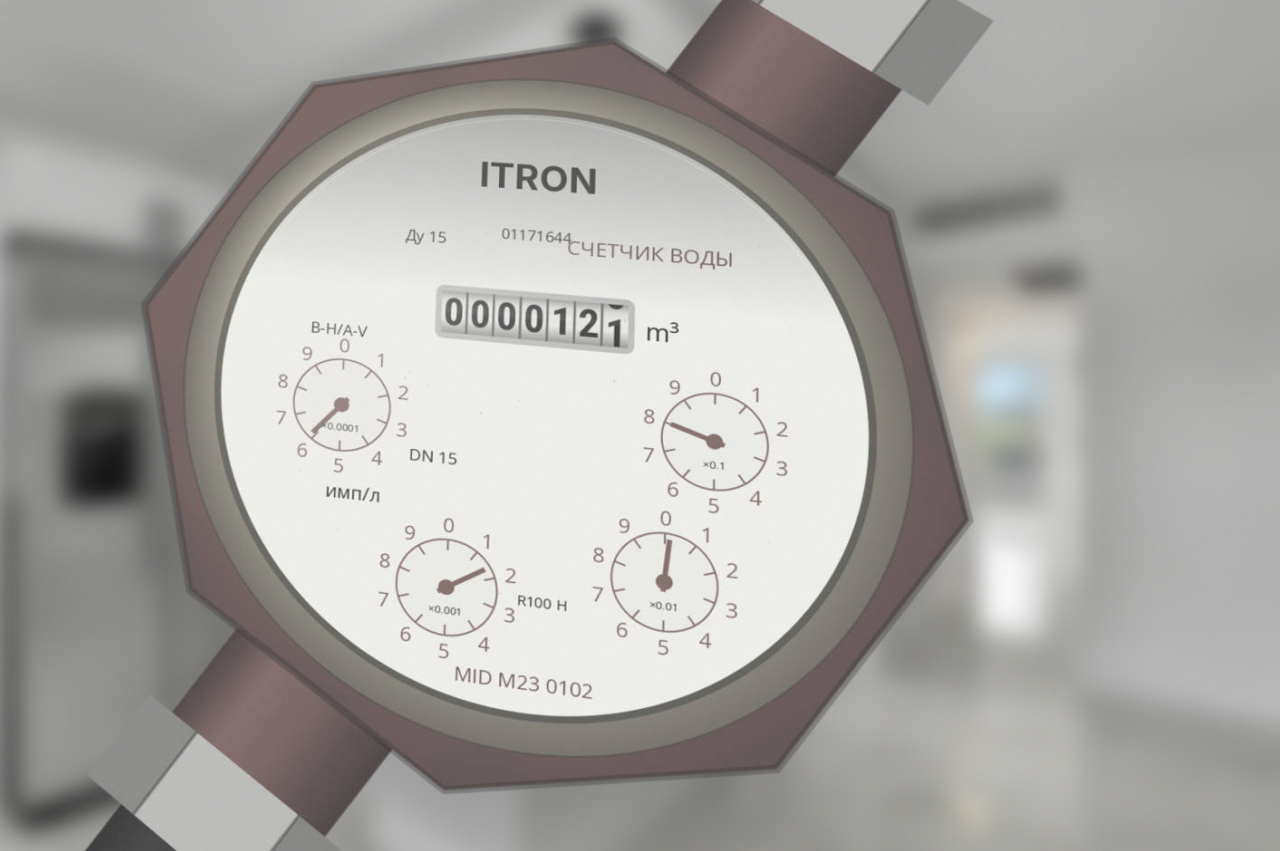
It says 120.8016; m³
